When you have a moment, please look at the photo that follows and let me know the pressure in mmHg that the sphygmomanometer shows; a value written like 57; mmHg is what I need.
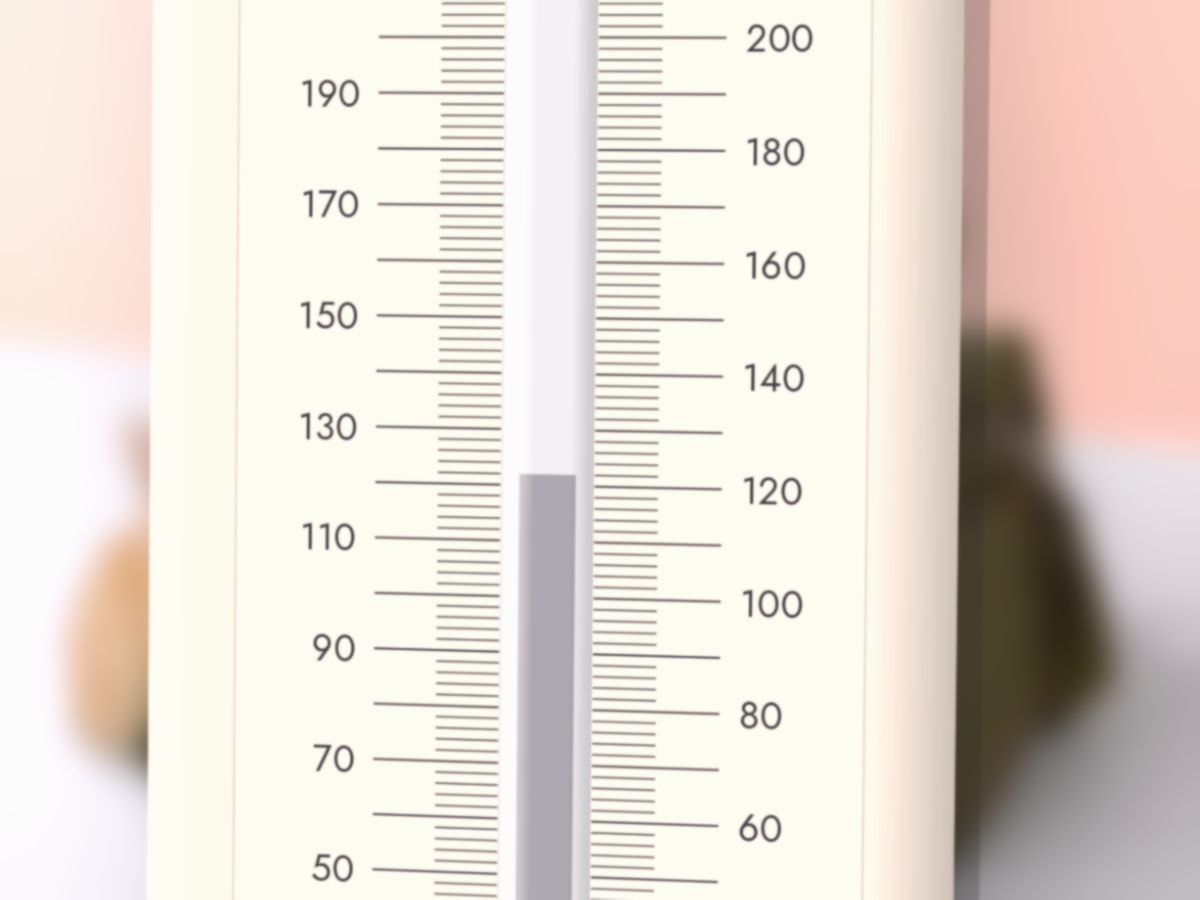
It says 122; mmHg
